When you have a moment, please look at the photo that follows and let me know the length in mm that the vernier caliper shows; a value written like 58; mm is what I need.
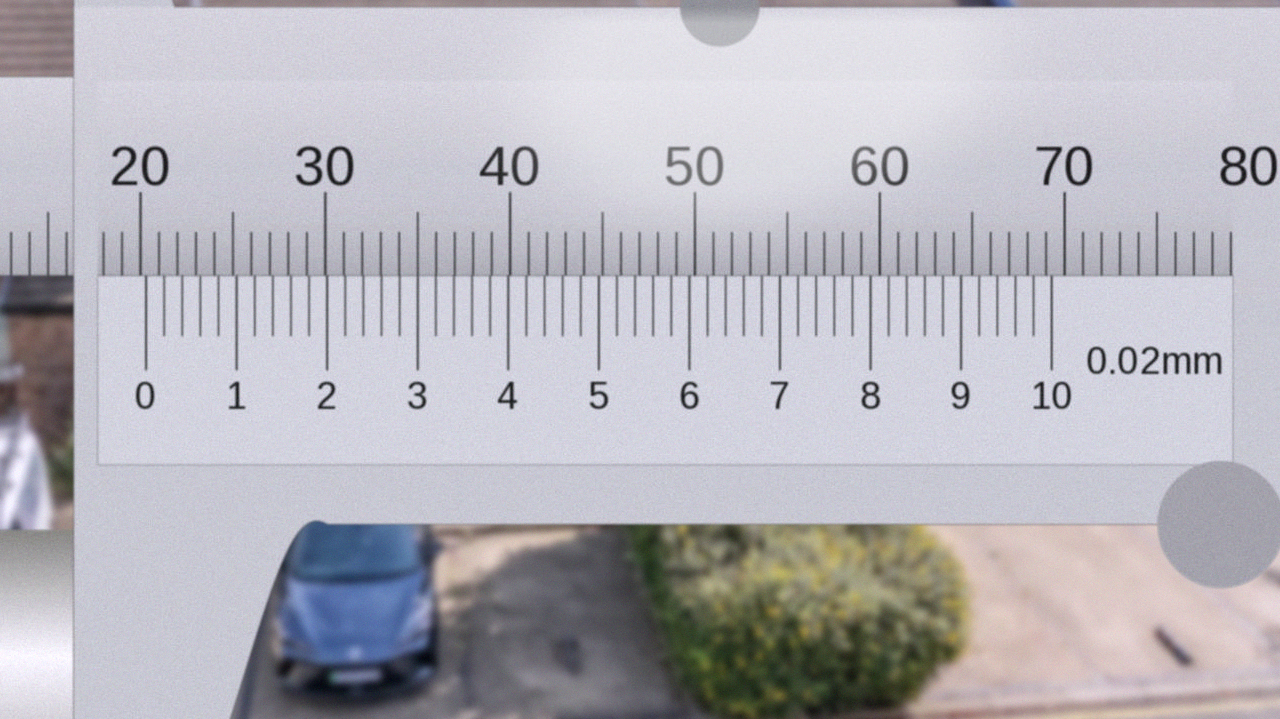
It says 20.3; mm
